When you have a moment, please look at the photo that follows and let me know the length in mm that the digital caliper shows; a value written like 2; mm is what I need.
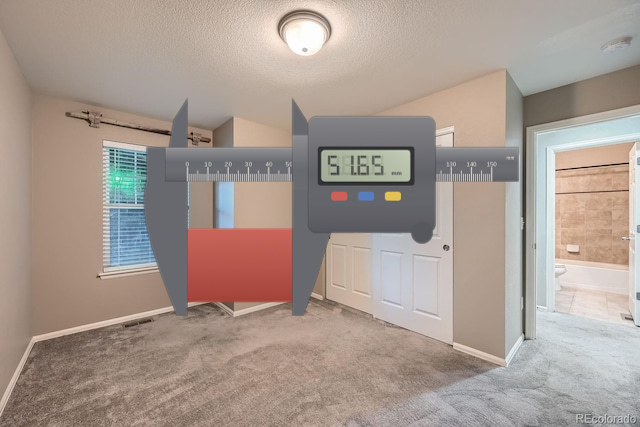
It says 51.65; mm
